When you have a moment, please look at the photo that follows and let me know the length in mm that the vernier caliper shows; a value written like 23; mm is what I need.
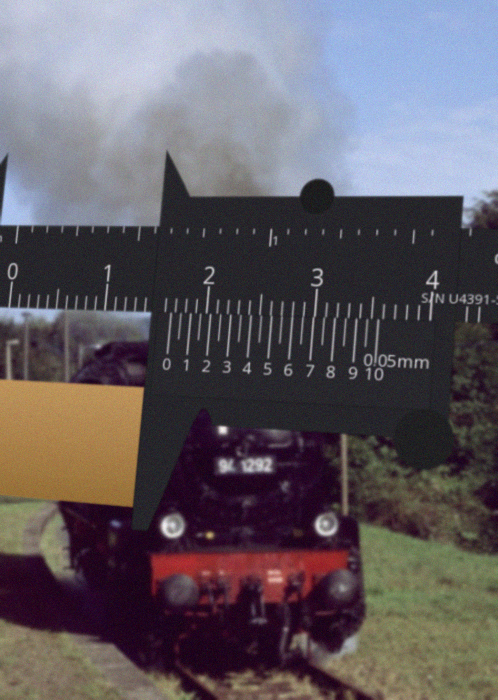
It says 16.6; mm
